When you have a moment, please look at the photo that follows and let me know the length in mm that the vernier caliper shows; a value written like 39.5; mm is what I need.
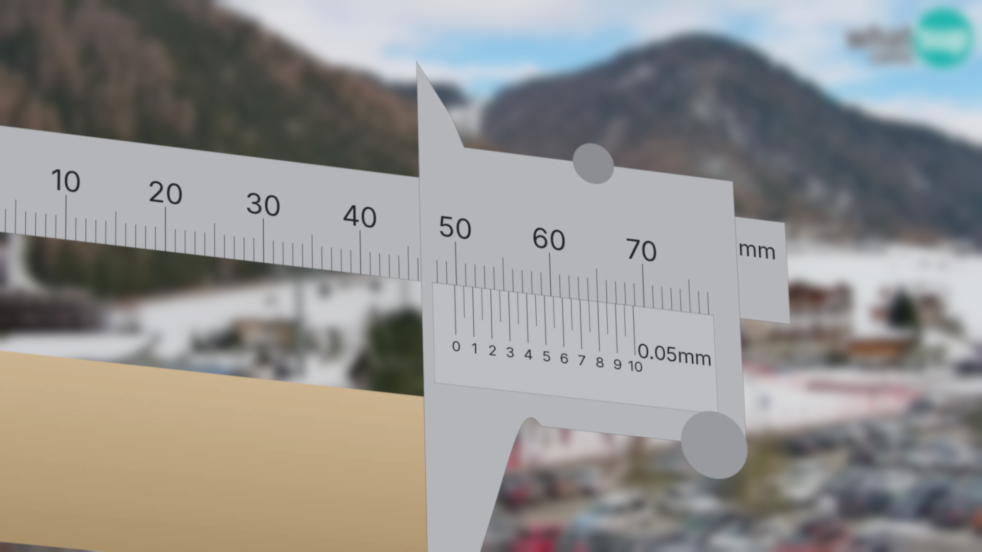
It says 49.8; mm
